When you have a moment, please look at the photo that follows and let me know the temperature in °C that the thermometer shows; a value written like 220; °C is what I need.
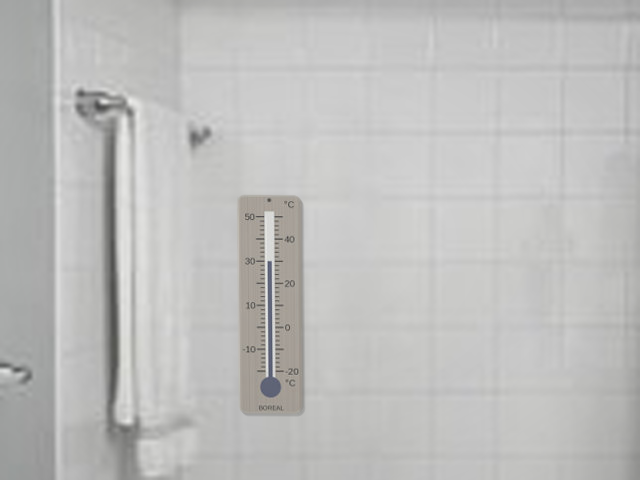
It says 30; °C
